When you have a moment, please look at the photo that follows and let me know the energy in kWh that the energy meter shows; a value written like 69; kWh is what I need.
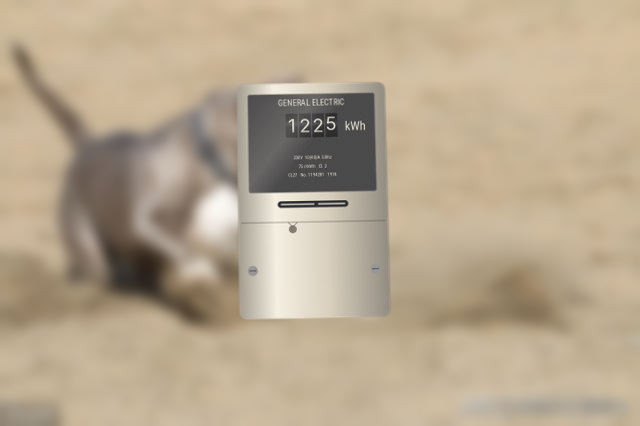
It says 1225; kWh
